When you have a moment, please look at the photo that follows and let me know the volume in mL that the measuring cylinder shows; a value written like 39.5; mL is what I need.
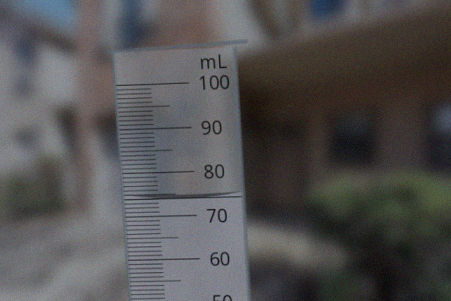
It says 74; mL
